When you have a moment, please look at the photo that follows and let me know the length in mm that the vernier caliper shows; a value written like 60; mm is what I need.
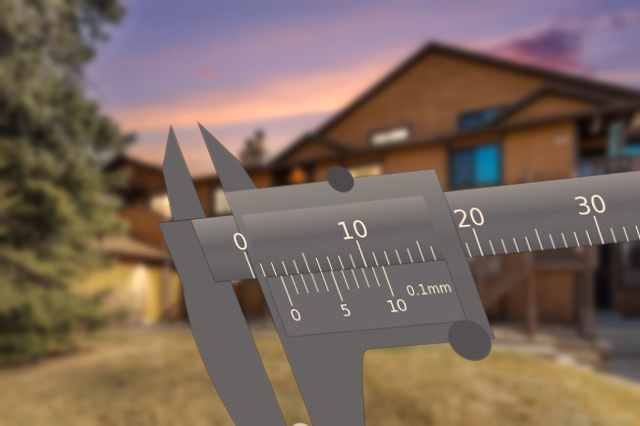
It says 2.4; mm
